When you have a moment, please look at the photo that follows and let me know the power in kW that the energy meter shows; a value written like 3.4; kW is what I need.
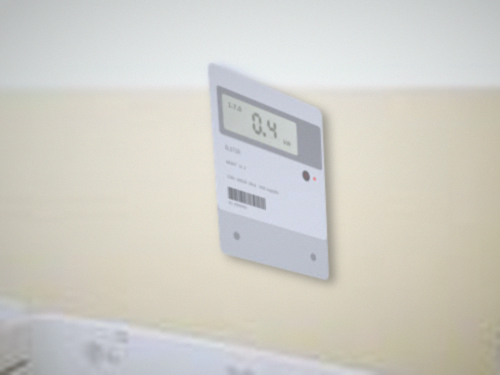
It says 0.4; kW
